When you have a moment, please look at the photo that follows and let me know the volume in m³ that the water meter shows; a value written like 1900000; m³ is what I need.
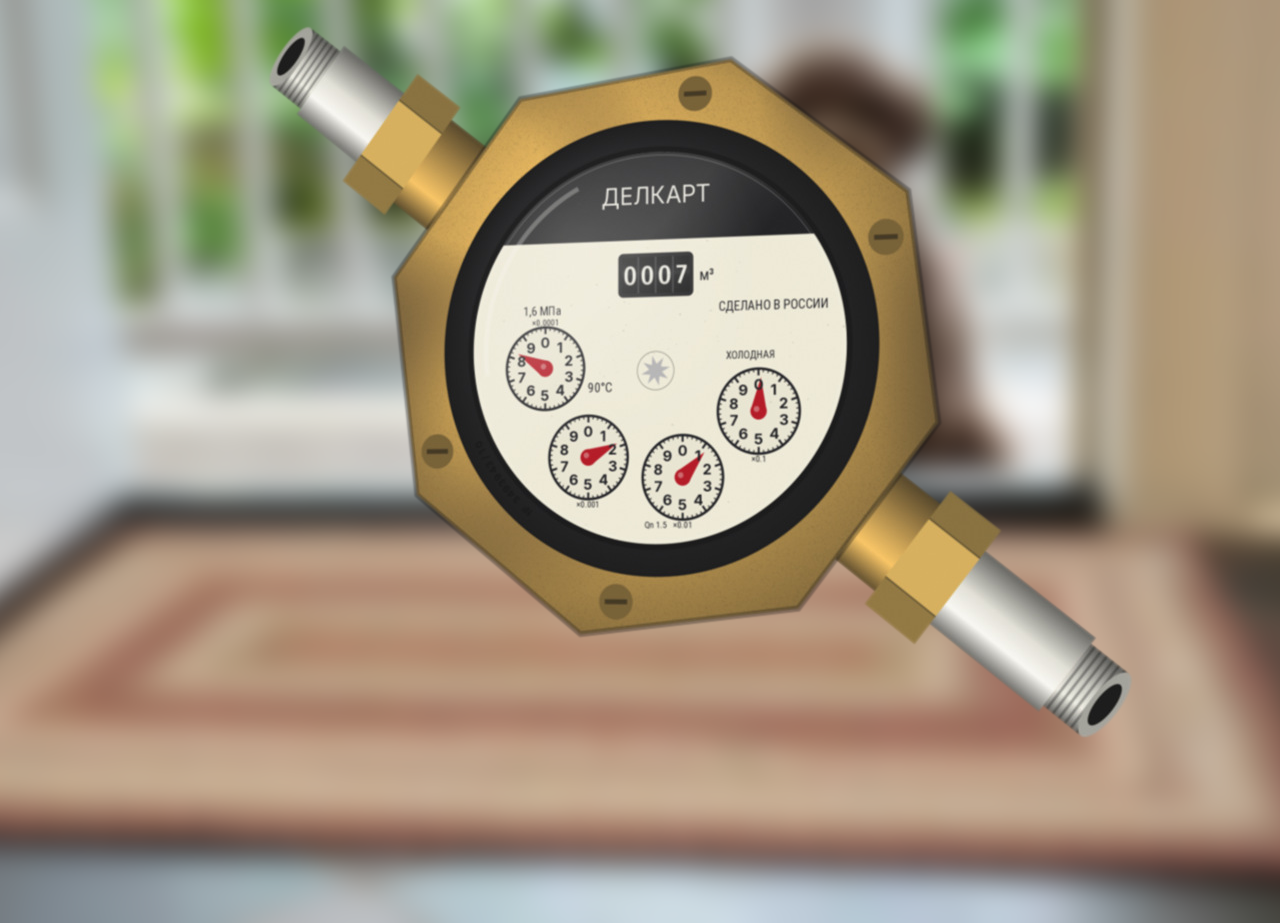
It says 7.0118; m³
